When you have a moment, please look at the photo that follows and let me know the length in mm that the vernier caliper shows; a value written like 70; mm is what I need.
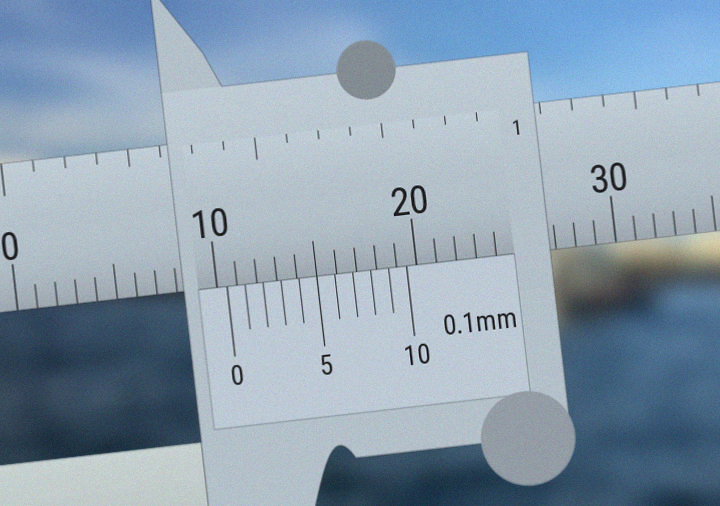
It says 10.5; mm
